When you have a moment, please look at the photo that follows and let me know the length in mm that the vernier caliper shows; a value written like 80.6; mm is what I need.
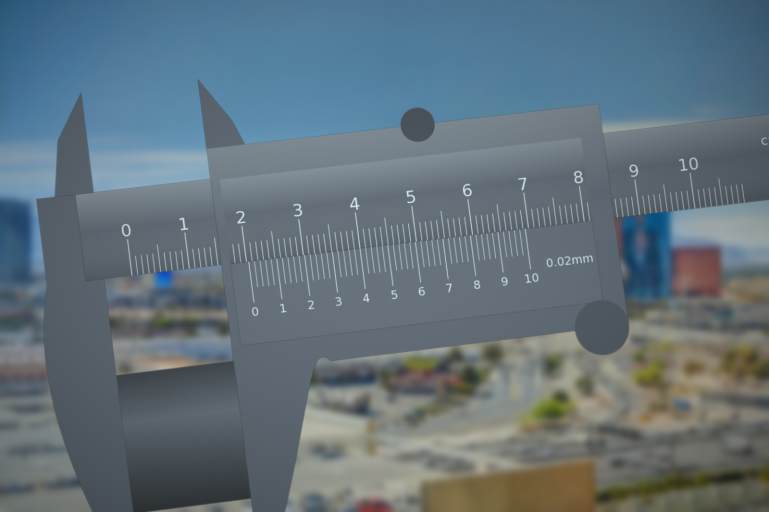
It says 20.4; mm
